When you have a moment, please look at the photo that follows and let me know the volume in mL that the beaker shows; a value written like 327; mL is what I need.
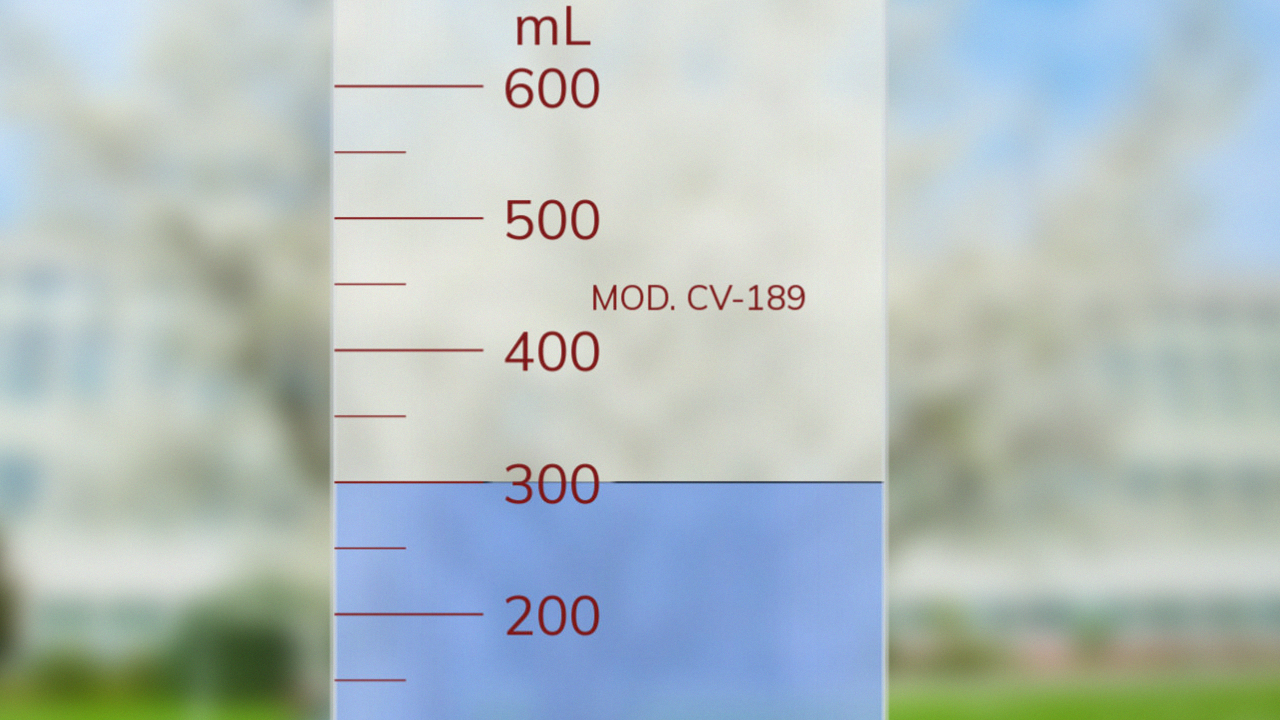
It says 300; mL
